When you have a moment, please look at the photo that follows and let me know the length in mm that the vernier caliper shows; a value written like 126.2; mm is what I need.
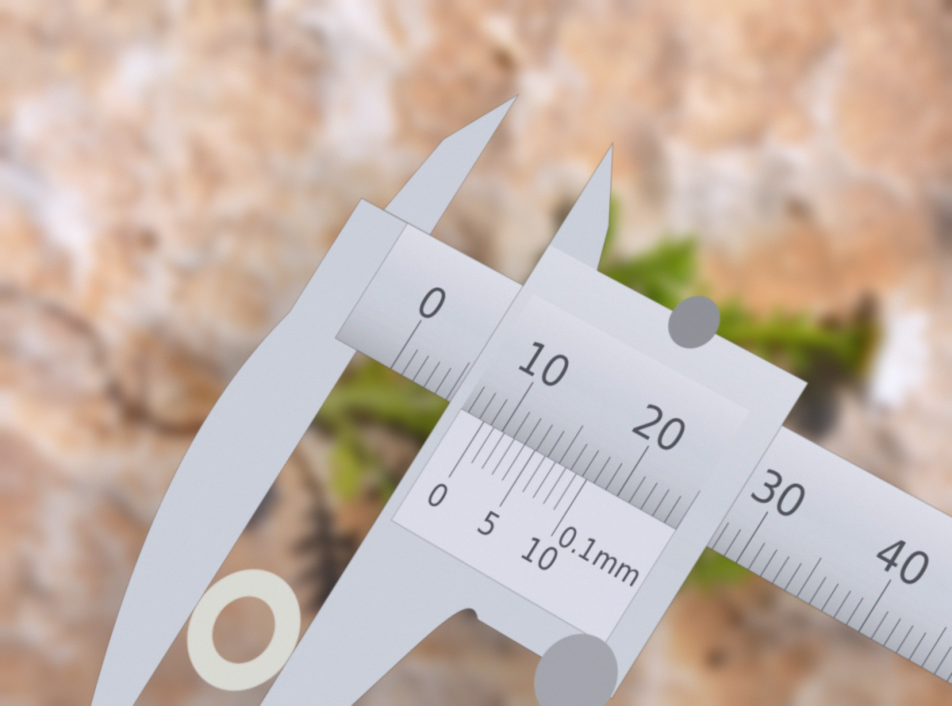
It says 8.4; mm
